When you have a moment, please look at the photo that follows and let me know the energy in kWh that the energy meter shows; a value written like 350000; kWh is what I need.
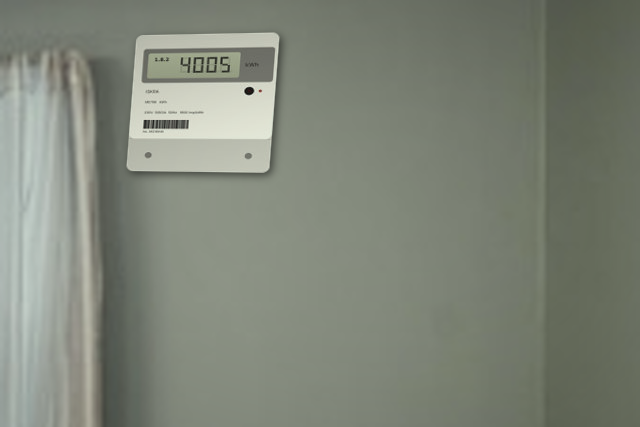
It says 4005; kWh
